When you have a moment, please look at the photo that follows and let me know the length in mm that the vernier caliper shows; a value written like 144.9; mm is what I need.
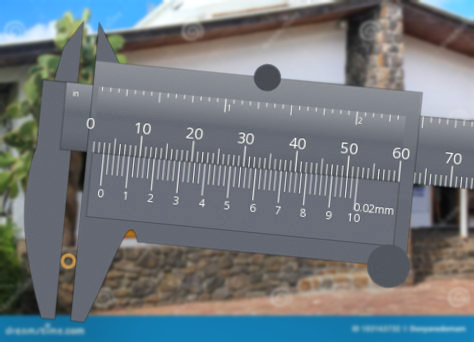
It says 3.0; mm
